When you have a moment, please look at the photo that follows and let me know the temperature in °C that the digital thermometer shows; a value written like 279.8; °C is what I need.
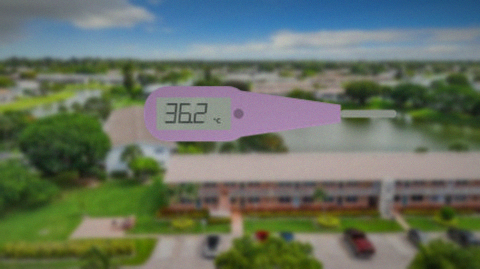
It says 36.2; °C
